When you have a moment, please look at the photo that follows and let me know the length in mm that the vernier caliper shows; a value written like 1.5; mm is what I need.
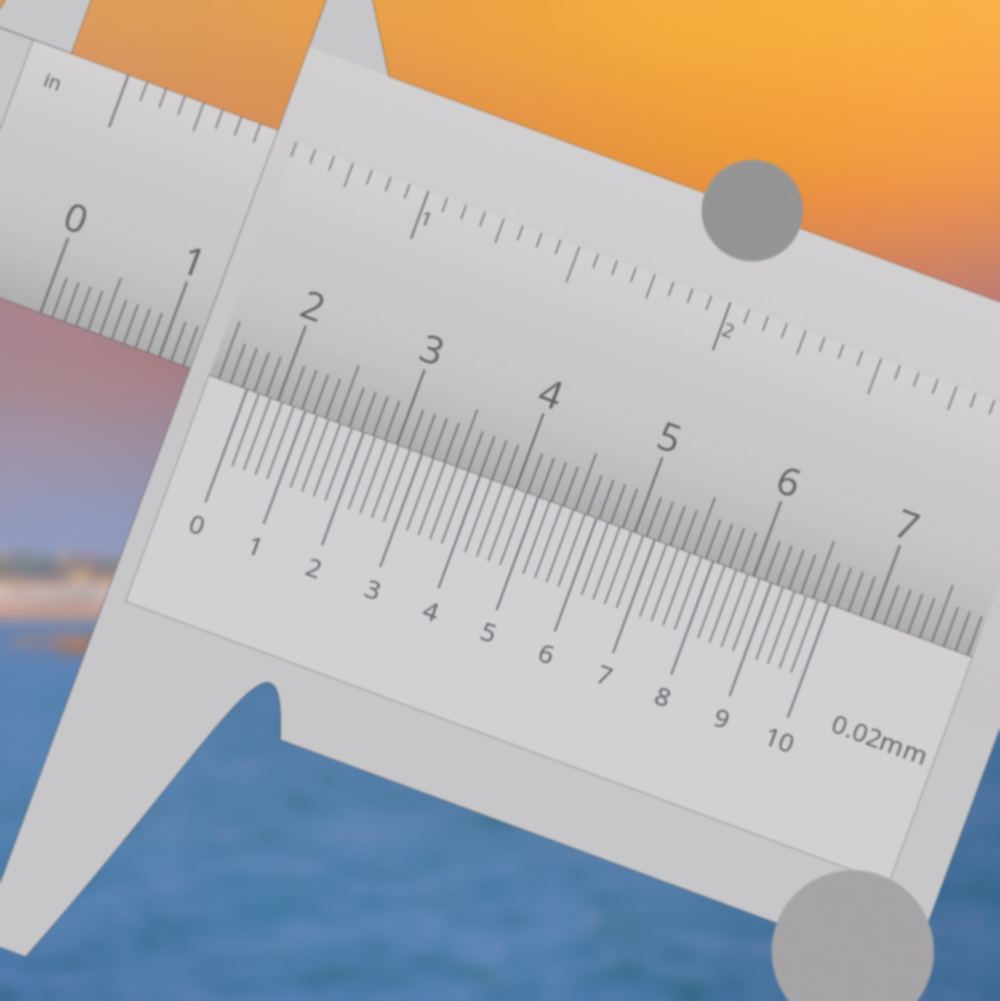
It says 17.4; mm
